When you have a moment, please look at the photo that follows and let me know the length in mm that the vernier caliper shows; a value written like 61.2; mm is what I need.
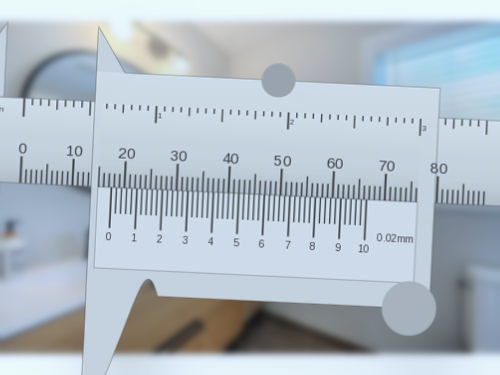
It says 17.5; mm
